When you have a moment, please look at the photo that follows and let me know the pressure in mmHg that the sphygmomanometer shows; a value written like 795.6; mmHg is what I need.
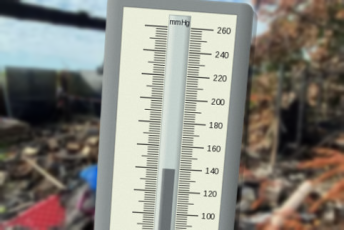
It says 140; mmHg
